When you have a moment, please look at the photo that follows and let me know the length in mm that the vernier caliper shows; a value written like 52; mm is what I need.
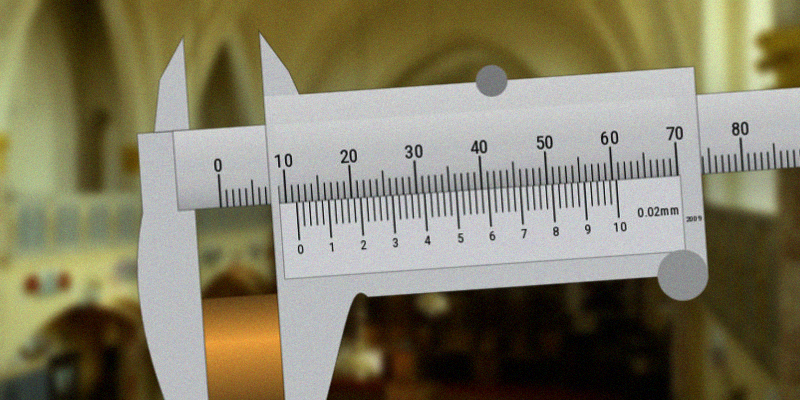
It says 11.6; mm
